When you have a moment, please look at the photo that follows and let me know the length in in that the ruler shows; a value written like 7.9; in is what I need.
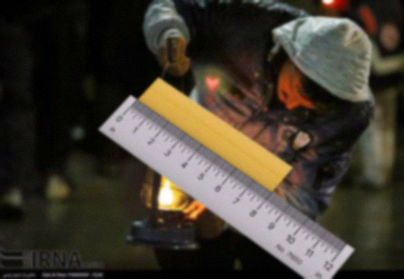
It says 8; in
